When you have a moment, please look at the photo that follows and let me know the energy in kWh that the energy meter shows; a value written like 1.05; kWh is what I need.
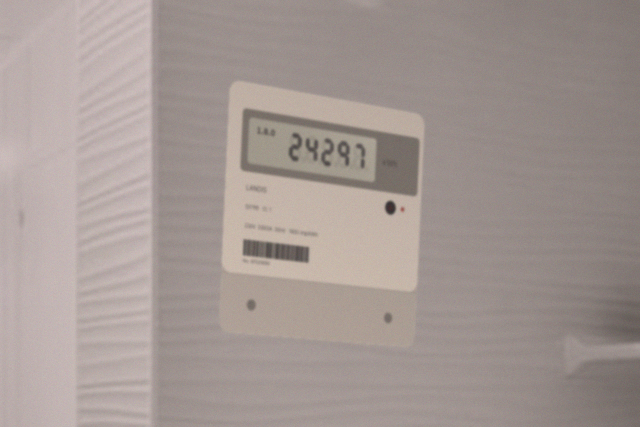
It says 24297; kWh
